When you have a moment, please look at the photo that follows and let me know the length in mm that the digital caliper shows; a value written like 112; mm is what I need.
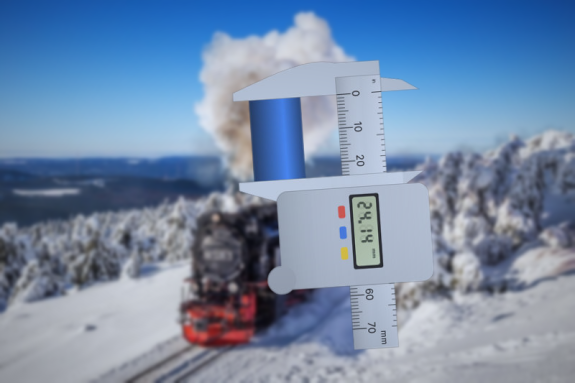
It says 24.14; mm
